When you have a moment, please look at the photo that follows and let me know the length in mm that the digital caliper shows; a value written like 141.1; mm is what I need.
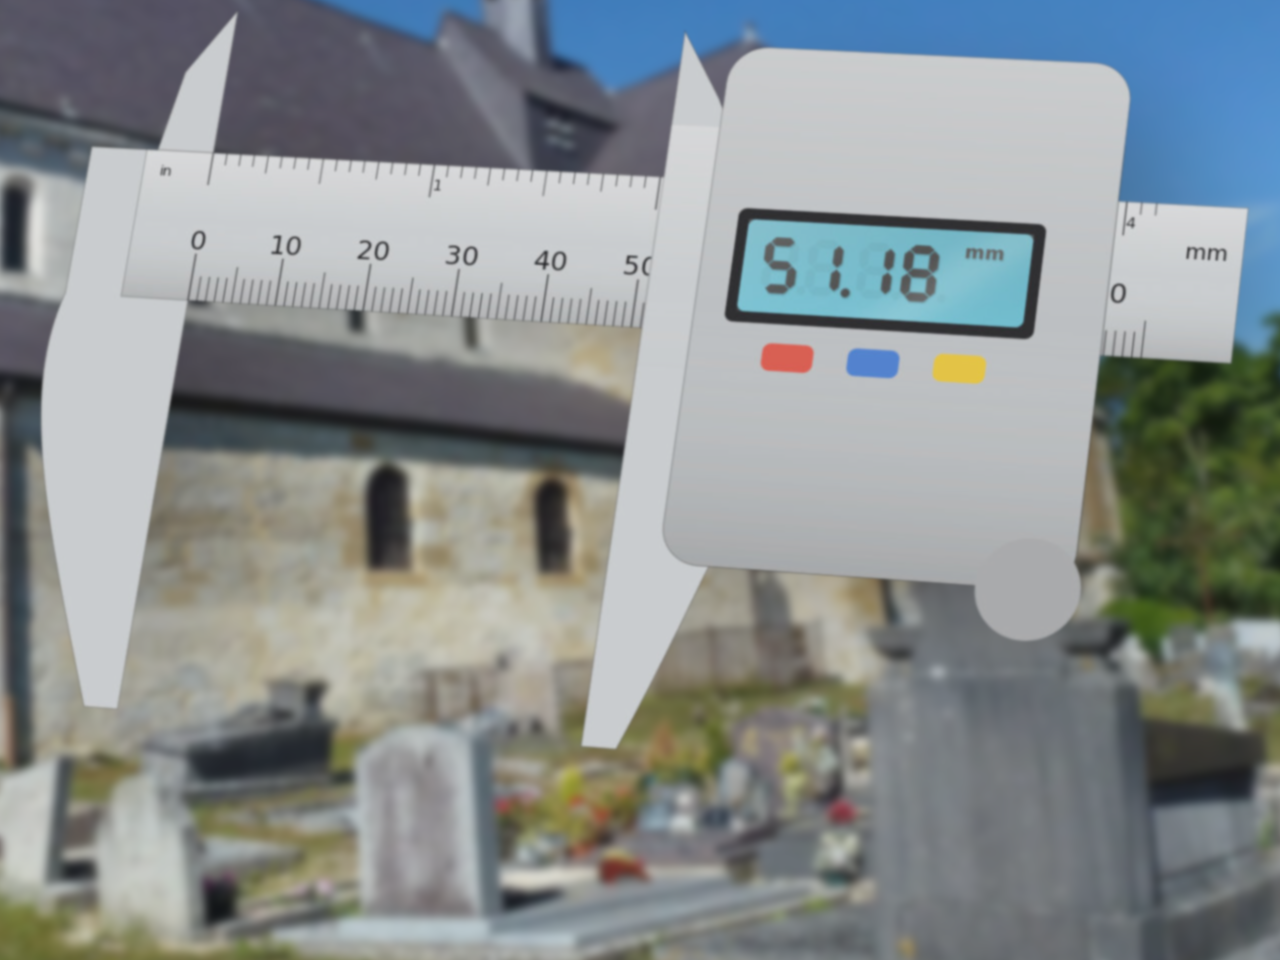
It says 51.18; mm
